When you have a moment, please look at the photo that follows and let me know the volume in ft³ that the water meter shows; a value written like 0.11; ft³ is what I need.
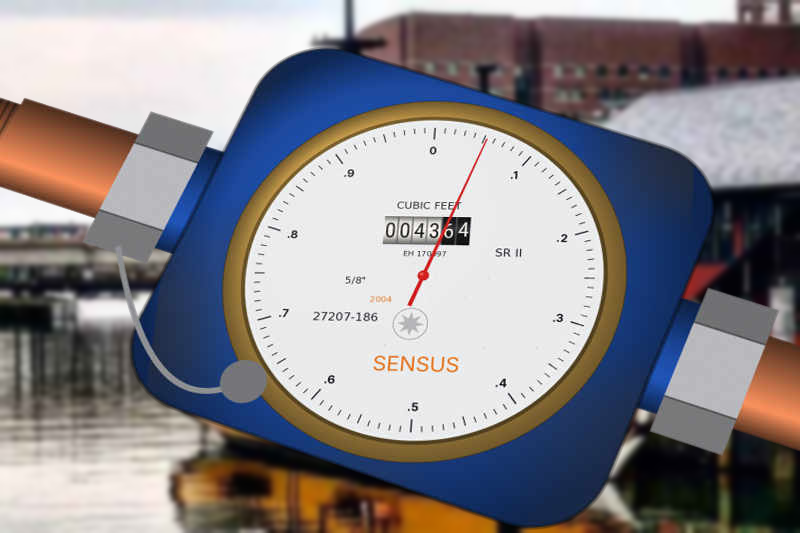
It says 4364.05; ft³
